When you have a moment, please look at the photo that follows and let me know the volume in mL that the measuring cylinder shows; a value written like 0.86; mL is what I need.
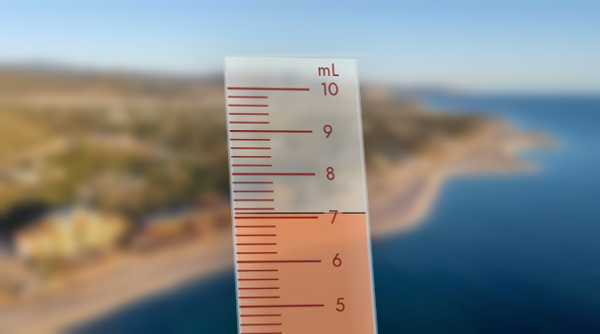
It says 7.1; mL
